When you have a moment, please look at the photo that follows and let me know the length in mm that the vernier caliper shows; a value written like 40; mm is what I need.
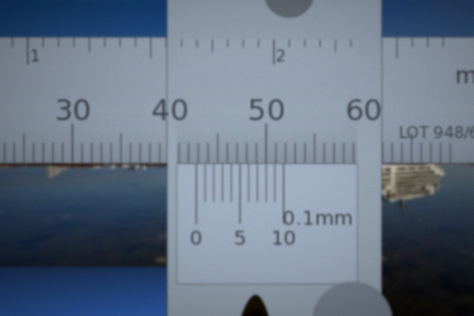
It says 42.8; mm
